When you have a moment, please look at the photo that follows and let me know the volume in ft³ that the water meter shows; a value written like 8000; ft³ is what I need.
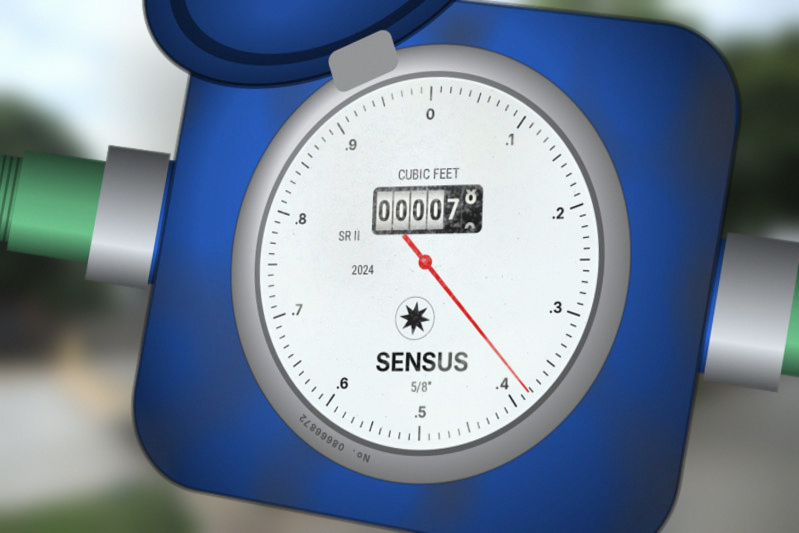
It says 78.38; ft³
